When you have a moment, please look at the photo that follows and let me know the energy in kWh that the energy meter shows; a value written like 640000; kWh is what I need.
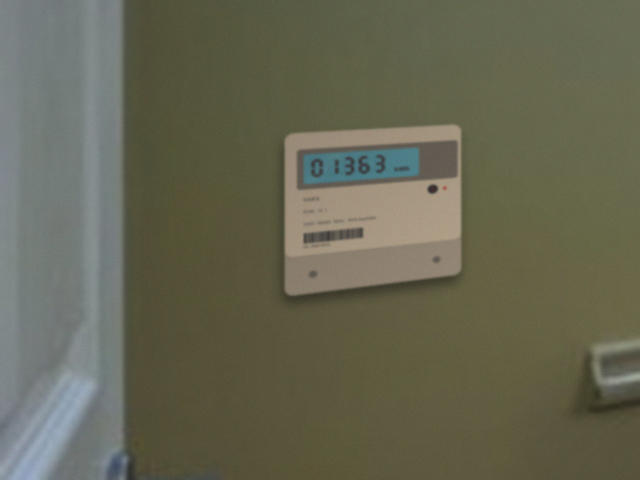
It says 1363; kWh
